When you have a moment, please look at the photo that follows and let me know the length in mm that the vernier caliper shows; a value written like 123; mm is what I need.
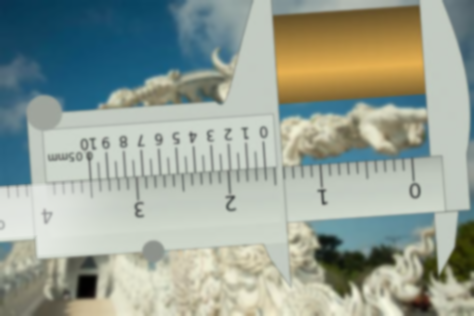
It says 16.0; mm
